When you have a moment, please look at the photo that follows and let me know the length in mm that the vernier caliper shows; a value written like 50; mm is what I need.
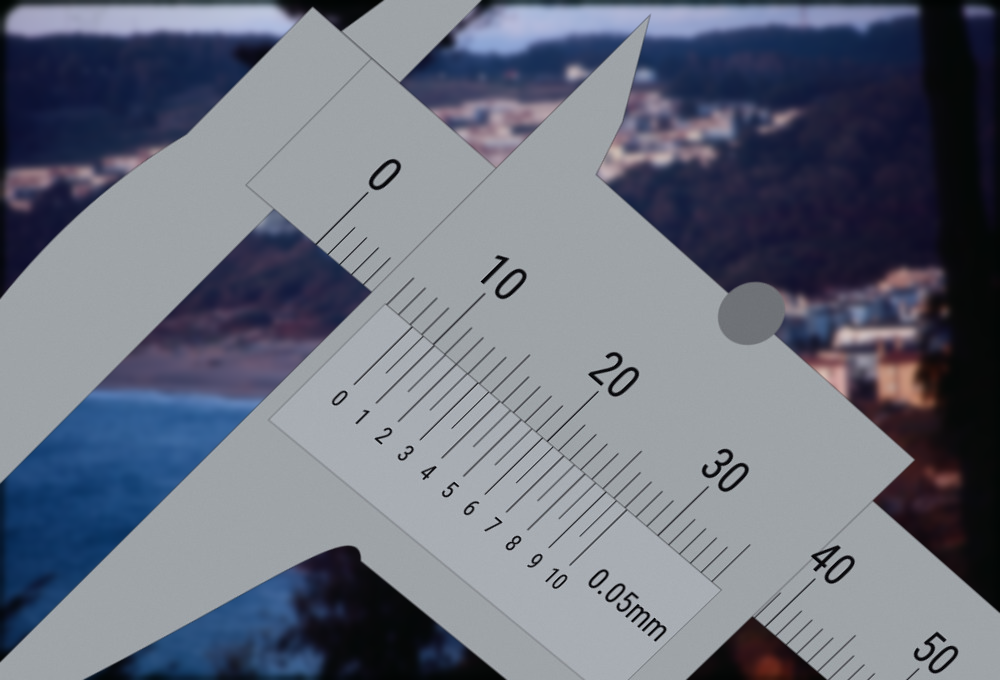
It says 8.2; mm
